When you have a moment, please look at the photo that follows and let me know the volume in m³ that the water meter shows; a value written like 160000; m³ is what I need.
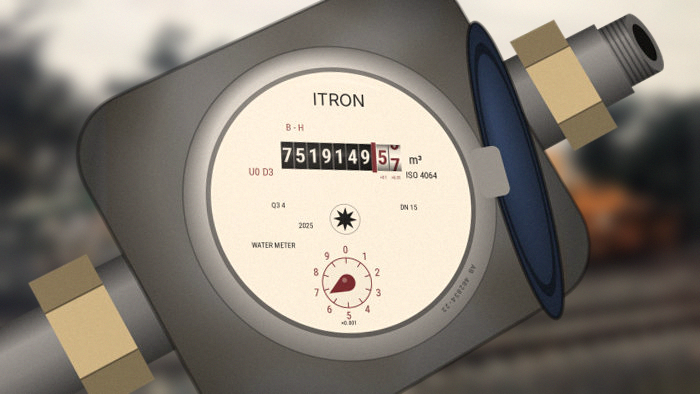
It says 7519149.566; m³
